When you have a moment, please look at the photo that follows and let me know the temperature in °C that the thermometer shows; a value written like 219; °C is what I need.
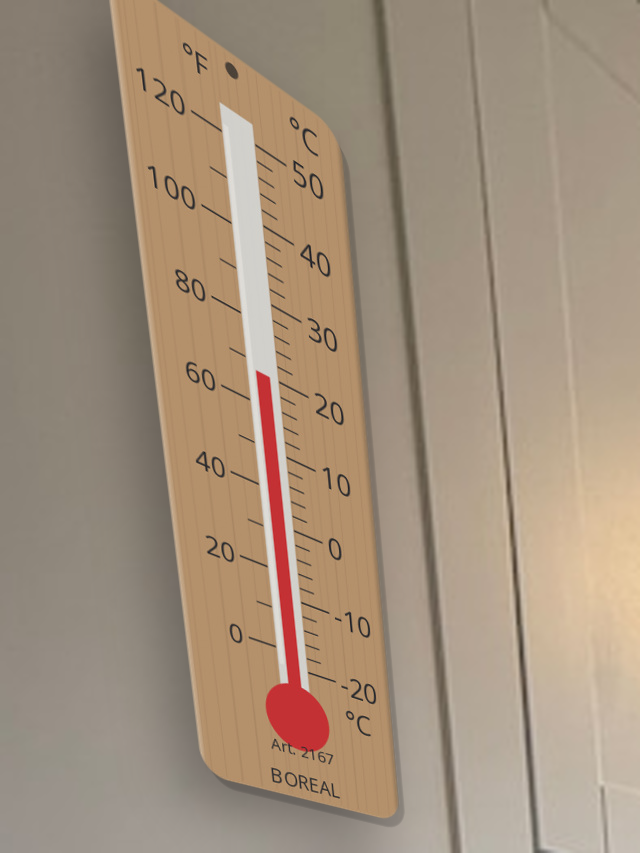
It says 20; °C
